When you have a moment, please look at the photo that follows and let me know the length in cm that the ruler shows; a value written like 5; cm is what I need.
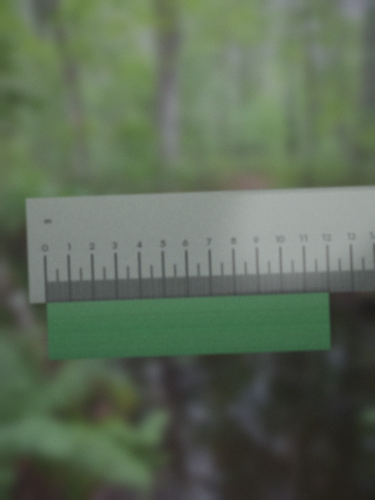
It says 12; cm
